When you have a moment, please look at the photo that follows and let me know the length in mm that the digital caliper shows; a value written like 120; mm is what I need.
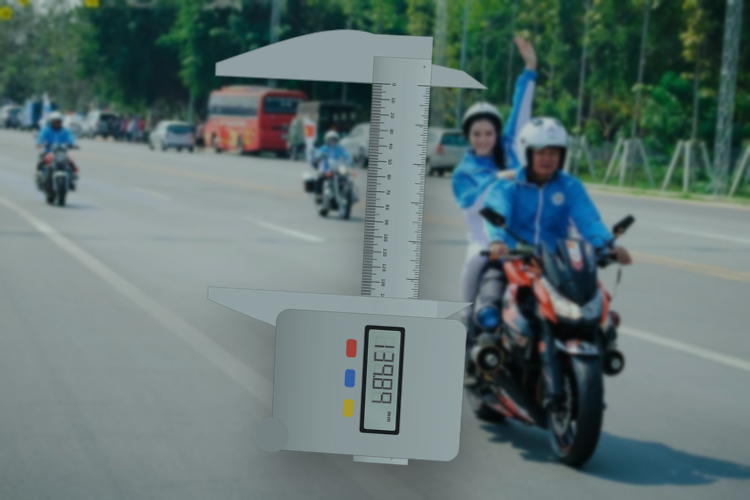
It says 139.89; mm
